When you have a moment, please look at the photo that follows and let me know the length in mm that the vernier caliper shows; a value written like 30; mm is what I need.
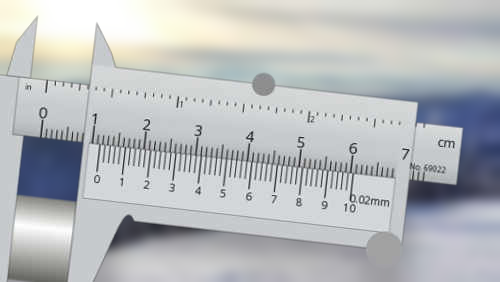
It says 11.5; mm
